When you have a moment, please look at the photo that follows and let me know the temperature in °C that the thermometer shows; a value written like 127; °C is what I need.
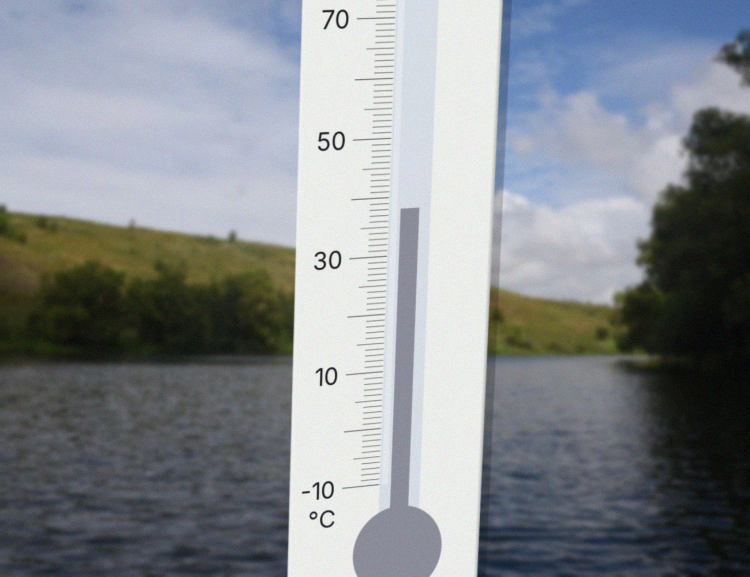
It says 38; °C
